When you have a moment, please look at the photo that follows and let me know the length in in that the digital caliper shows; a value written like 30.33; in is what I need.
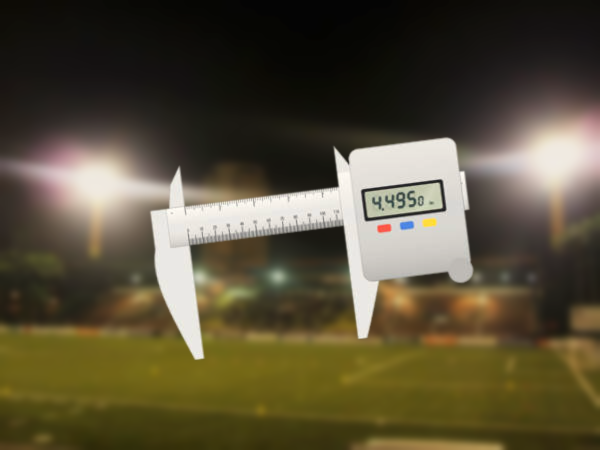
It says 4.4950; in
